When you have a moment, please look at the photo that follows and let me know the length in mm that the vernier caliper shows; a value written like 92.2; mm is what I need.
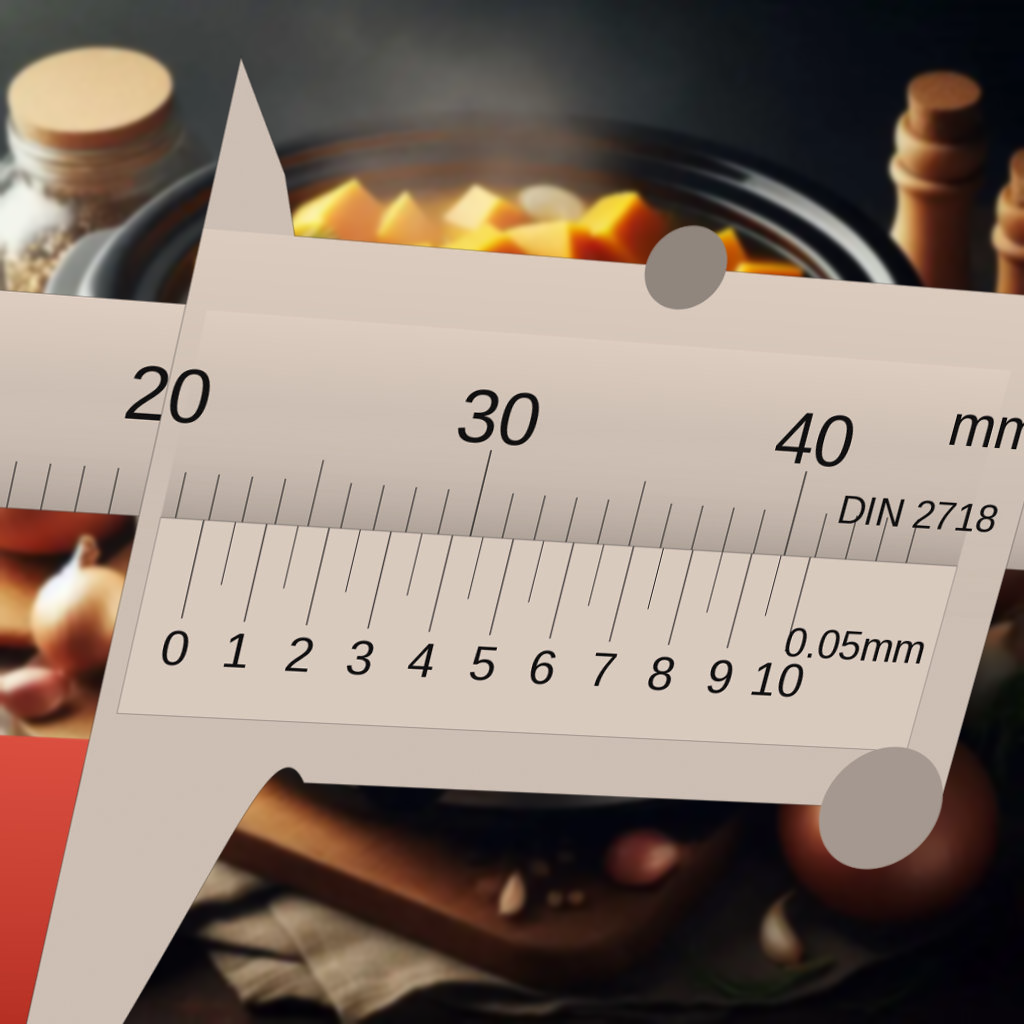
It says 21.85; mm
